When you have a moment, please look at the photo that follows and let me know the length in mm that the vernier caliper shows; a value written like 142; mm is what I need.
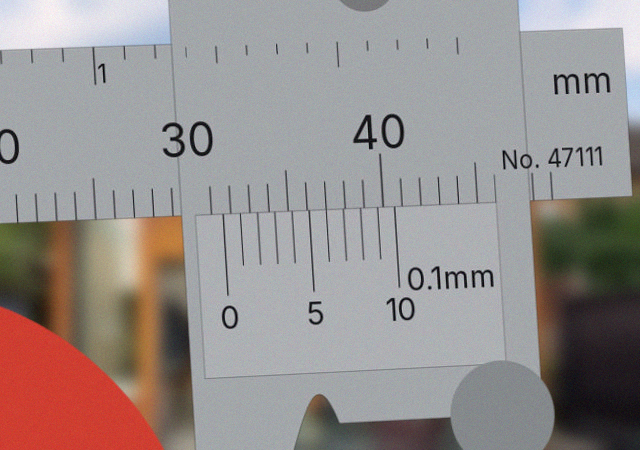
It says 31.6; mm
